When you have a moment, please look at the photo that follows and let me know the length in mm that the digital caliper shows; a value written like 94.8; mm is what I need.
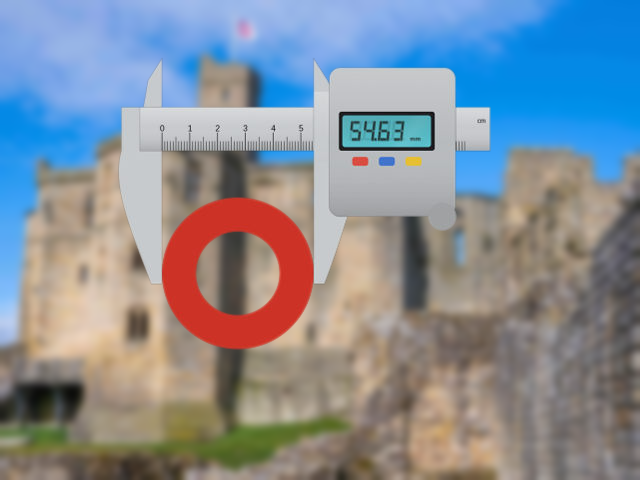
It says 54.63; mm
